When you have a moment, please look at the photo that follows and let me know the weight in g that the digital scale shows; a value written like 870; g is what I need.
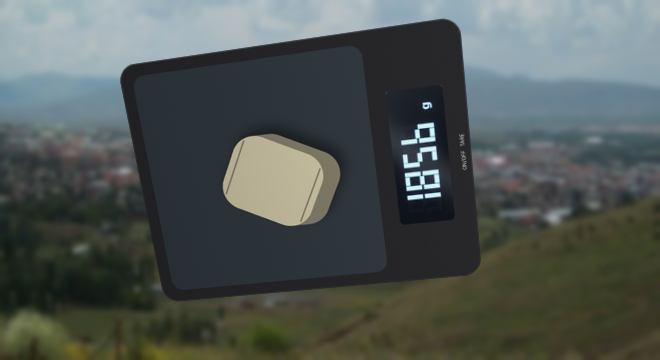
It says 1856; g
